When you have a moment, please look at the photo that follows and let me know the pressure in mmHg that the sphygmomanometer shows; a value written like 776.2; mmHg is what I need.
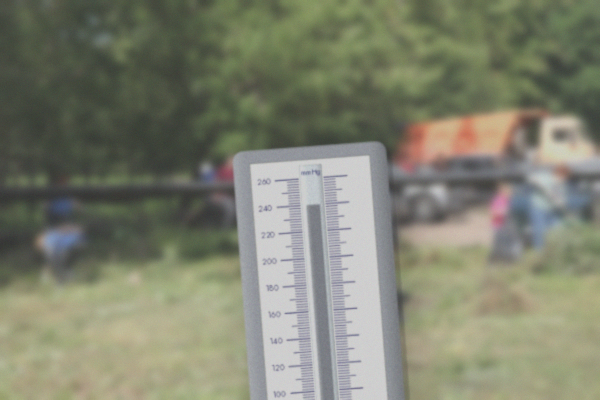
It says 240; mmHg
